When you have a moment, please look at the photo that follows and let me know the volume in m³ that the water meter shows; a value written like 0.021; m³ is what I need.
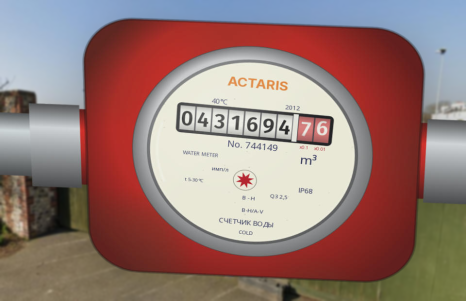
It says 431694.76; m³
